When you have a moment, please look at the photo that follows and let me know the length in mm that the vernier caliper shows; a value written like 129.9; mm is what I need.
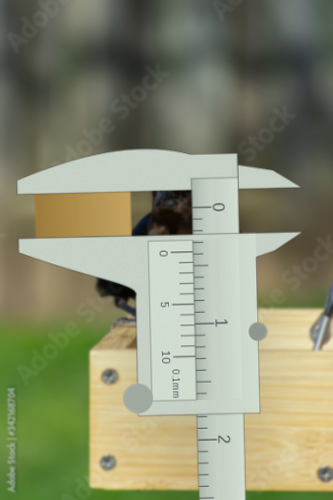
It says 3.8; mm
